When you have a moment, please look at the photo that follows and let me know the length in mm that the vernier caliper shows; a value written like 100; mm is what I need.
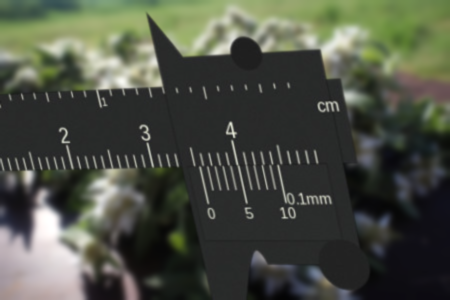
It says 35.6; mm
